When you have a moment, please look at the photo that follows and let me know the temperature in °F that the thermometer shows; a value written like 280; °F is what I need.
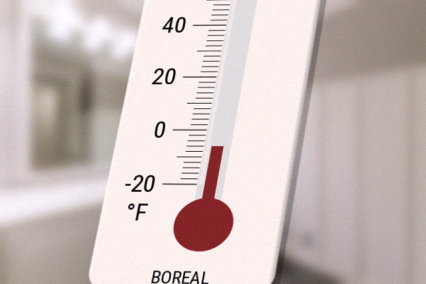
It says -6; °F
